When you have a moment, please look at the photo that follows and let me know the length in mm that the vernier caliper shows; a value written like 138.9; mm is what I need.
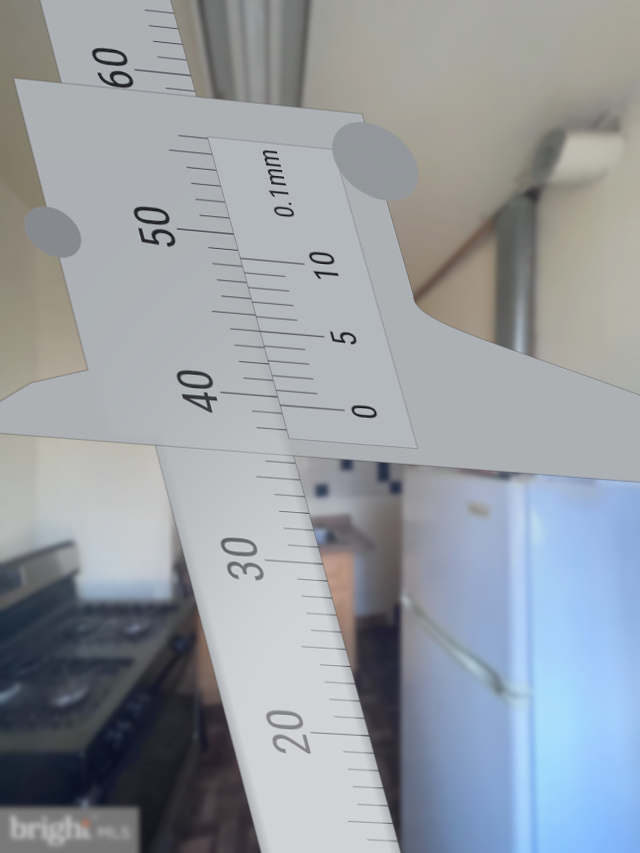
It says 39.5; mm
